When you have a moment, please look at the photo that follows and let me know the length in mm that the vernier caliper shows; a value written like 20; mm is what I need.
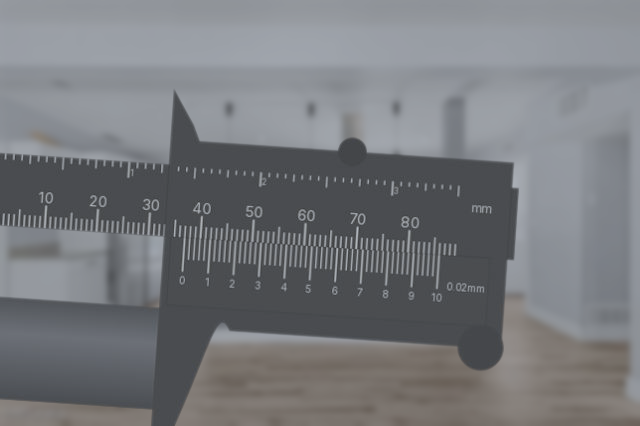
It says 37.0; mm
